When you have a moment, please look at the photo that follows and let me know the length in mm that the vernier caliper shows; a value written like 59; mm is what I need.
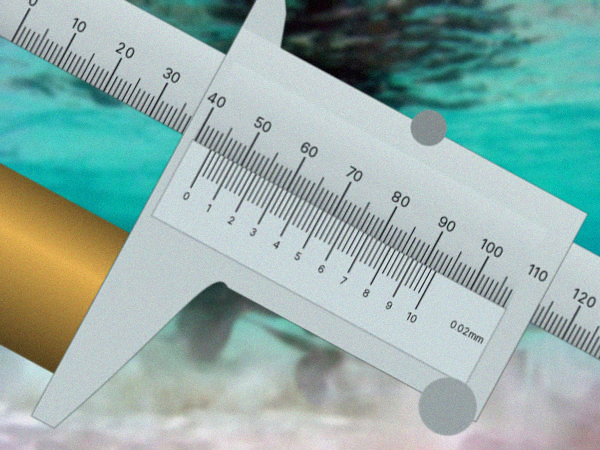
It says 43.5; mm
